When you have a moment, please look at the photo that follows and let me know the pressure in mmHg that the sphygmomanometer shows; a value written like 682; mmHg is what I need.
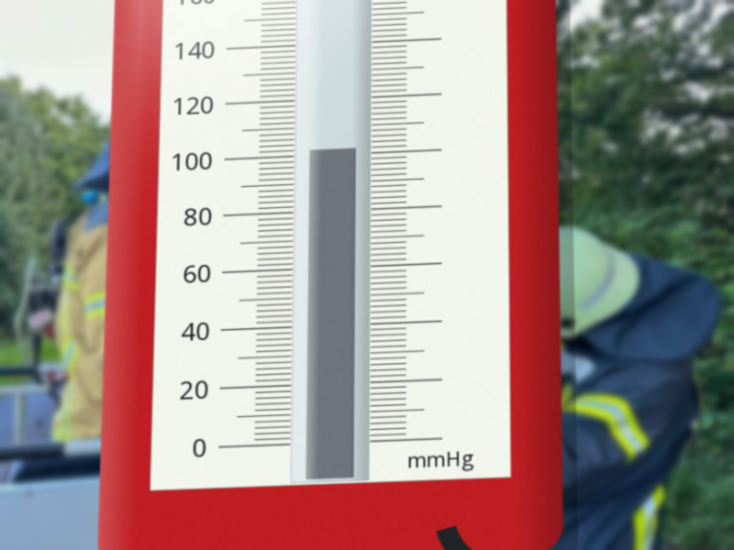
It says 102; mmHg
